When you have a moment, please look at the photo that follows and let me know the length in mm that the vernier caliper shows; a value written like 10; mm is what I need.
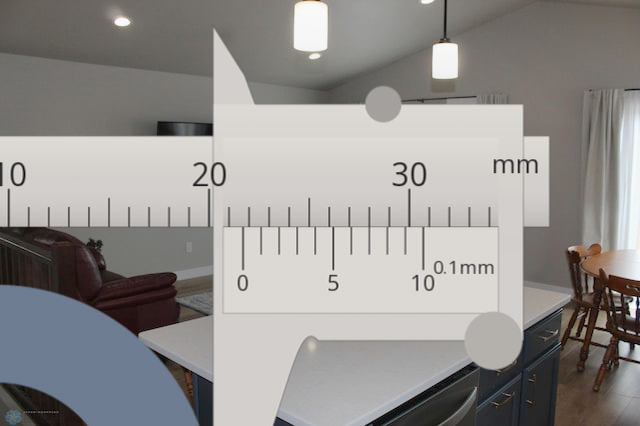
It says 21.7; mm
